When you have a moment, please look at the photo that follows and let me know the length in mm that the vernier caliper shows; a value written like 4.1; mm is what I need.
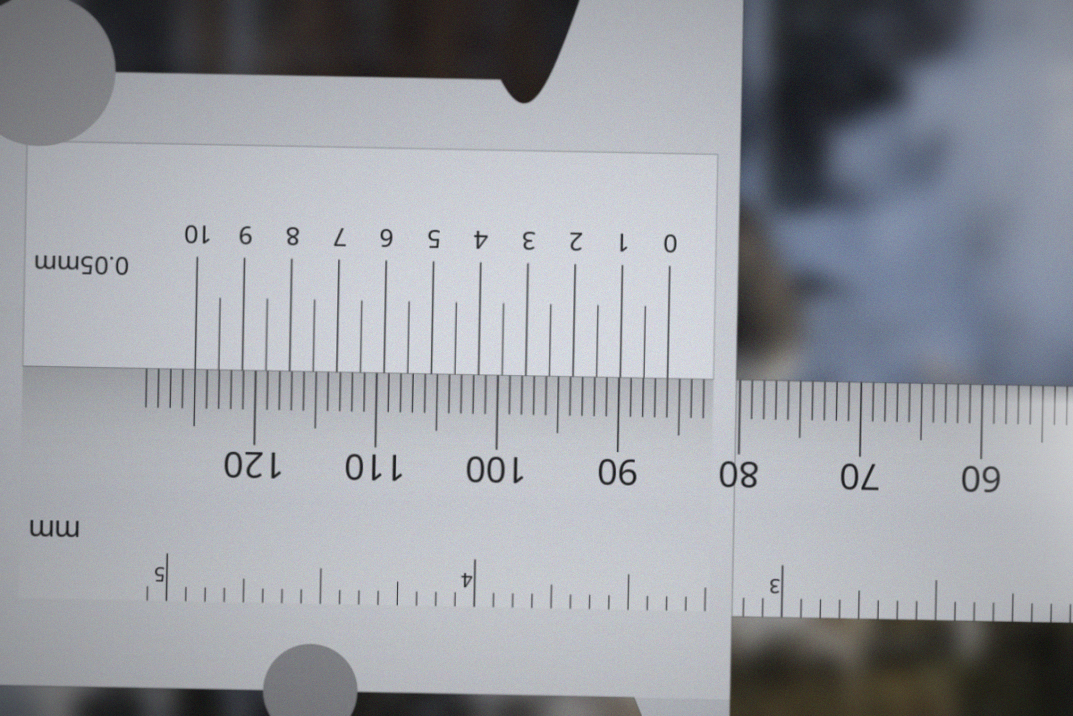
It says 86.0; mm
